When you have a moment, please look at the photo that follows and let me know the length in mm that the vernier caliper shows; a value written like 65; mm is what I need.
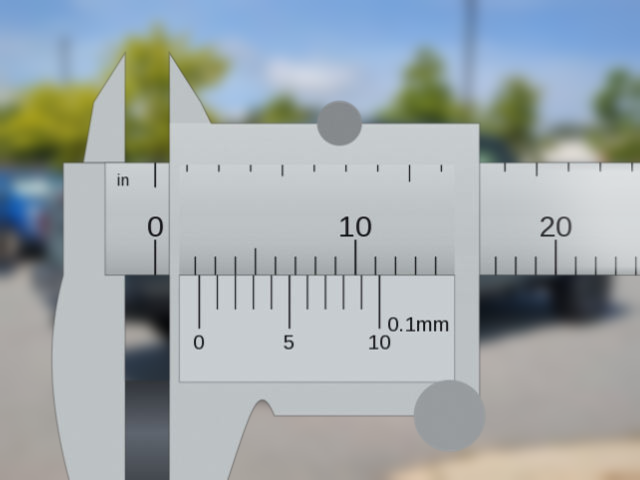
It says 2.2; mm
